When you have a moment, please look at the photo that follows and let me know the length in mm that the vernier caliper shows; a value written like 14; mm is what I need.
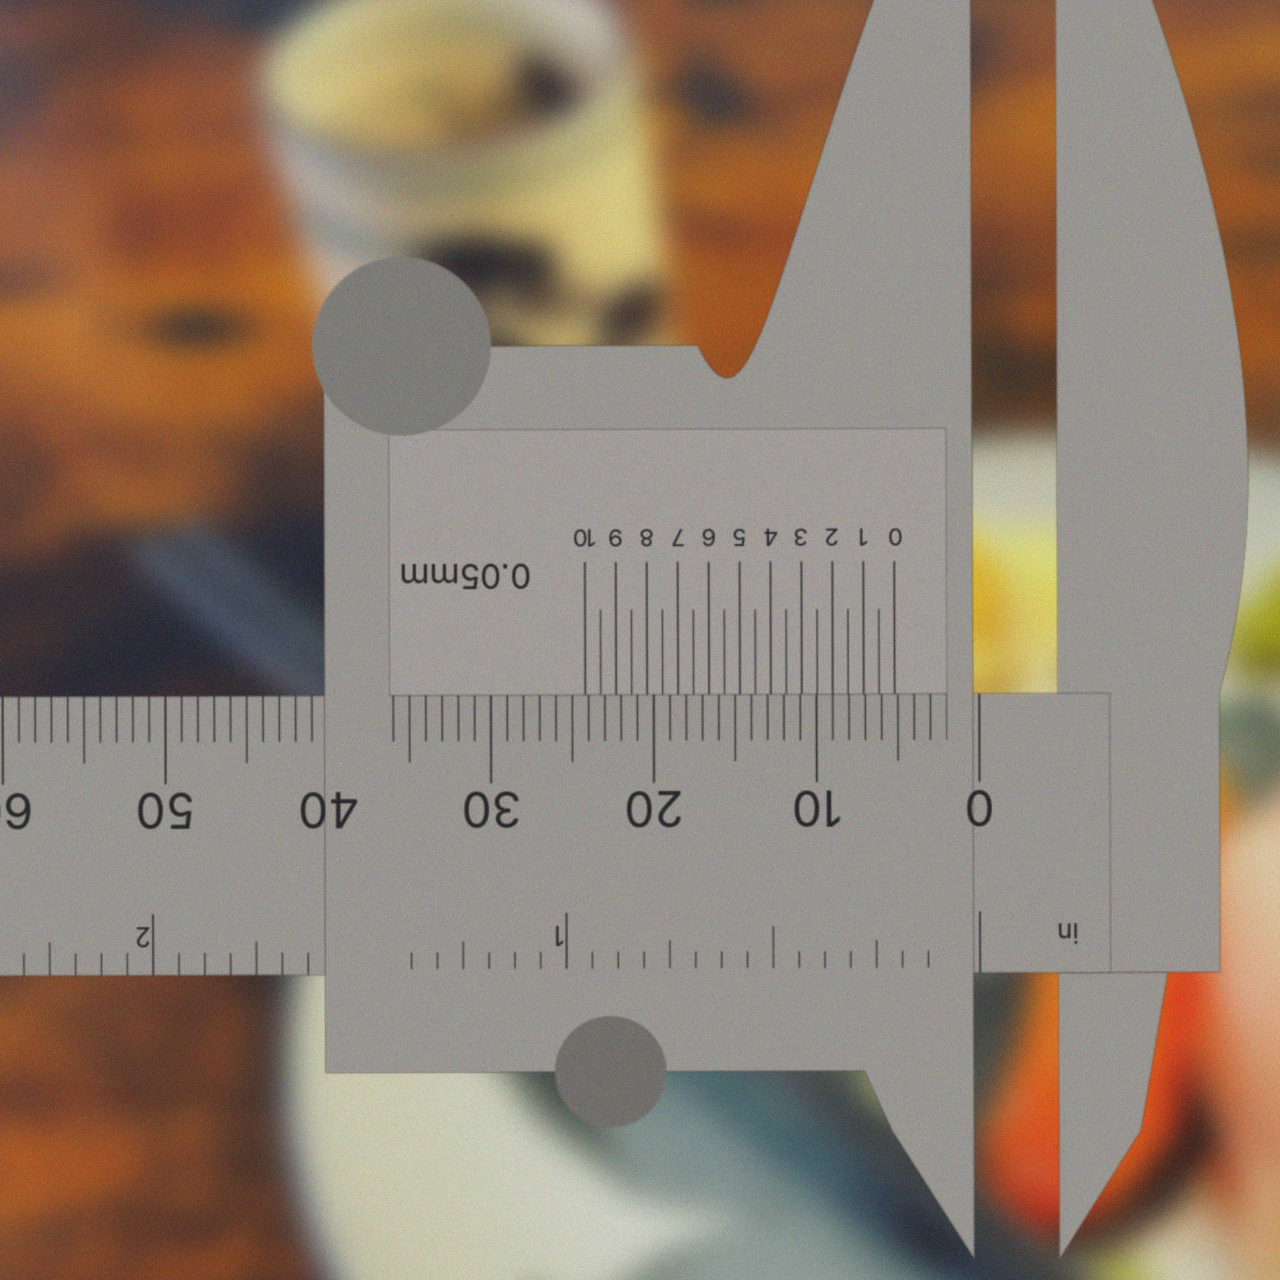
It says 5.2; mm
